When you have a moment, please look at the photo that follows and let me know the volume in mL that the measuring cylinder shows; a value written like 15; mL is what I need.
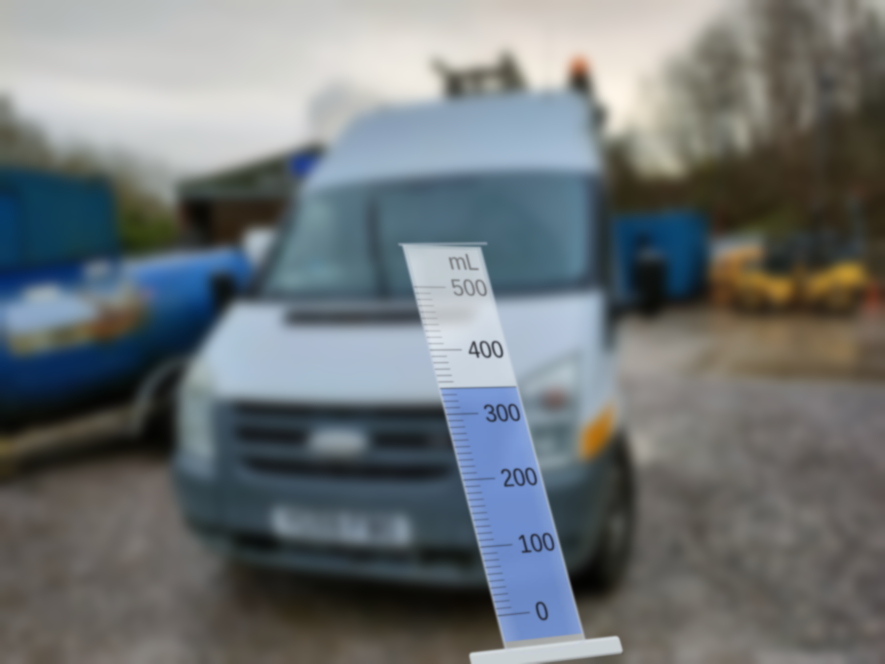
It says 340; mL
